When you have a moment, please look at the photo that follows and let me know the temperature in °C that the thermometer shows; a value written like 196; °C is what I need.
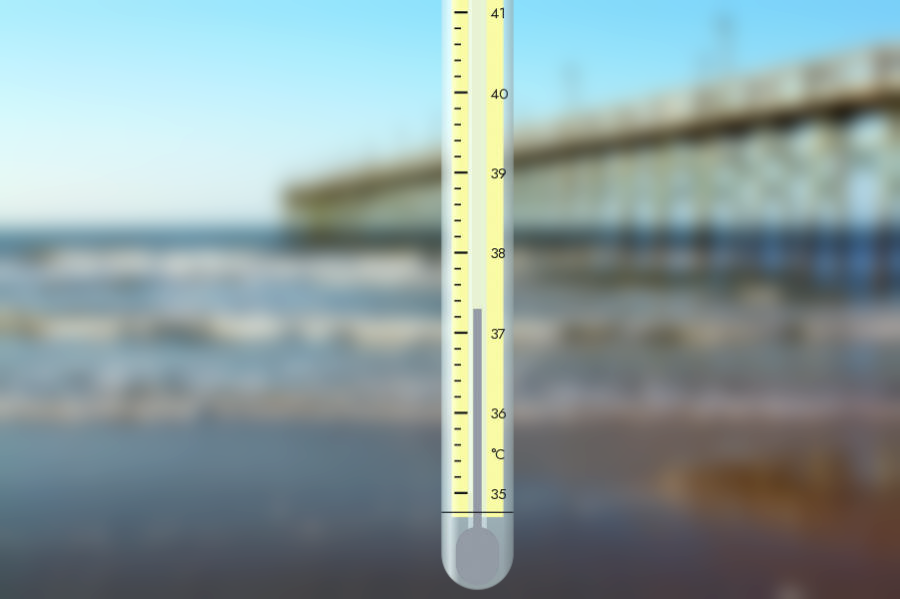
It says 37.3; °C
